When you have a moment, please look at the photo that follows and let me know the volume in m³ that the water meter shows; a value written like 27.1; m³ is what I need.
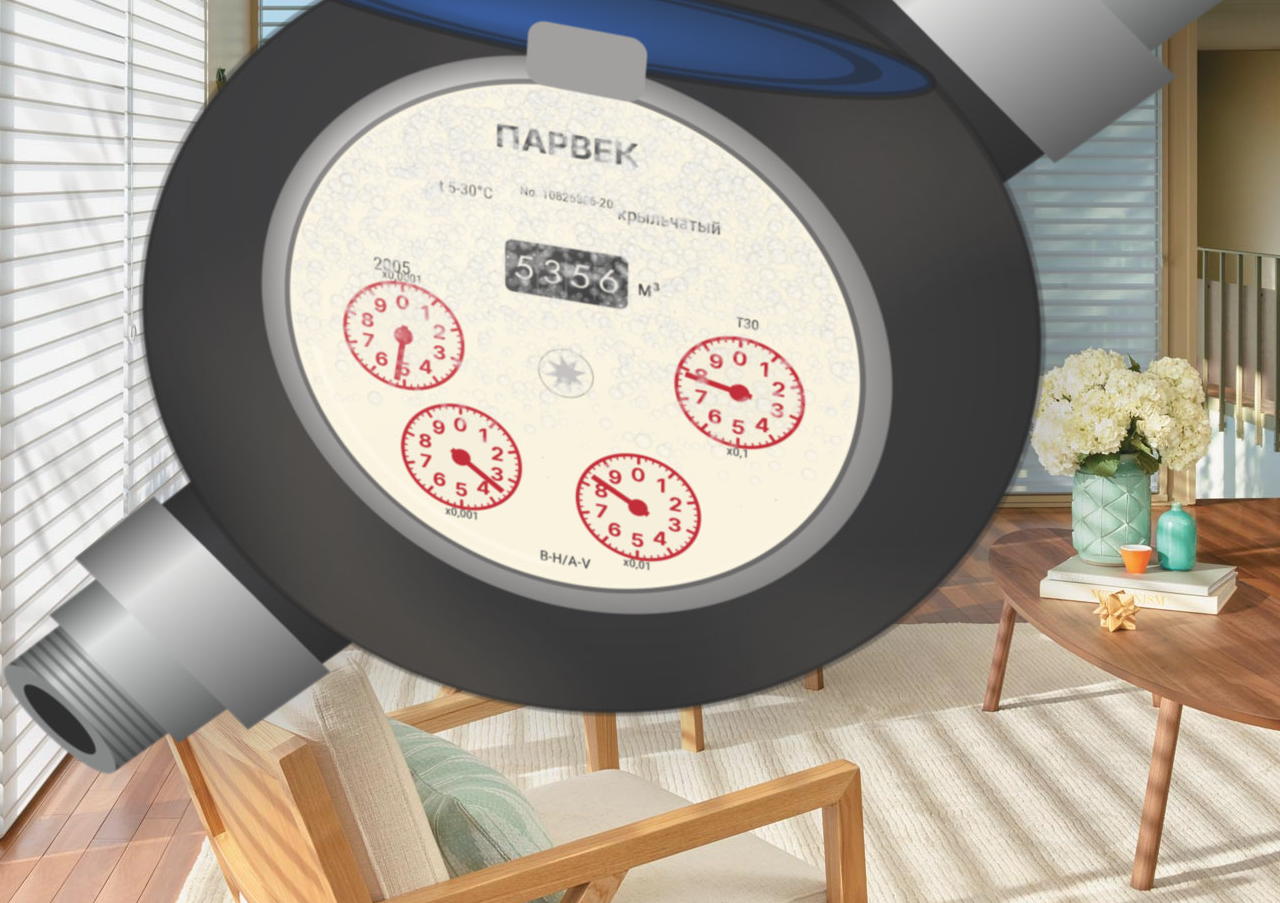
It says 5356.7835; m³
